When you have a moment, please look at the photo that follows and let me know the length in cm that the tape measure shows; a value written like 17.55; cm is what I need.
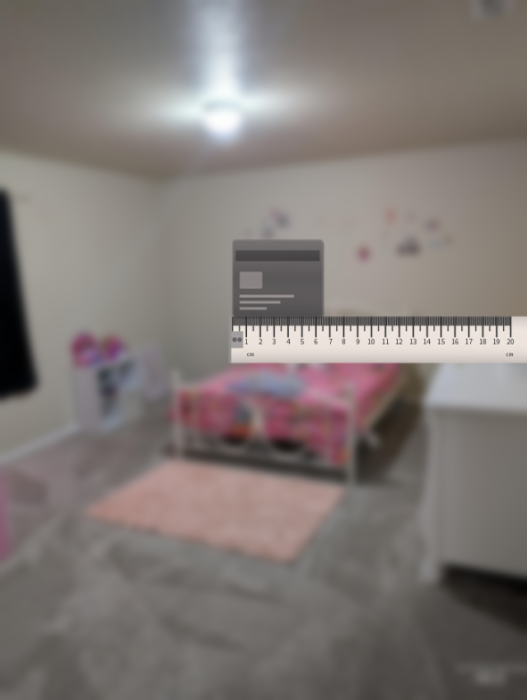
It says 6.5; cm
